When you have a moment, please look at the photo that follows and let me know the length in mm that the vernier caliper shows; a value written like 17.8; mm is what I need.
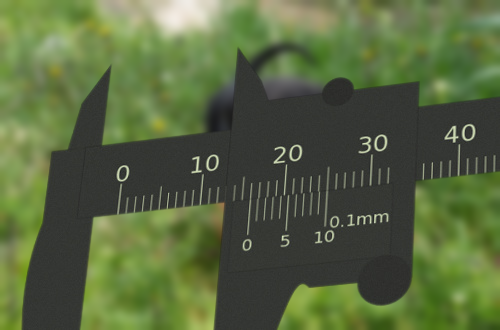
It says 16.0; mm
